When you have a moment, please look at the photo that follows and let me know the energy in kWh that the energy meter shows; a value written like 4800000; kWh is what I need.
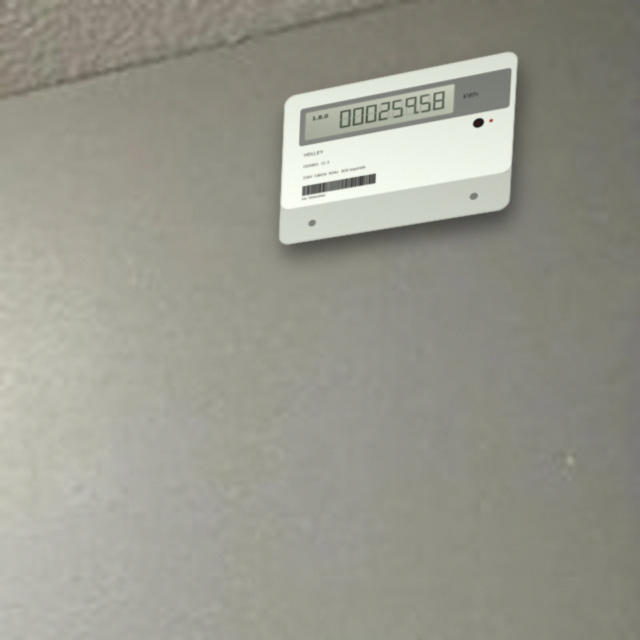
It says 259.58; kWh
